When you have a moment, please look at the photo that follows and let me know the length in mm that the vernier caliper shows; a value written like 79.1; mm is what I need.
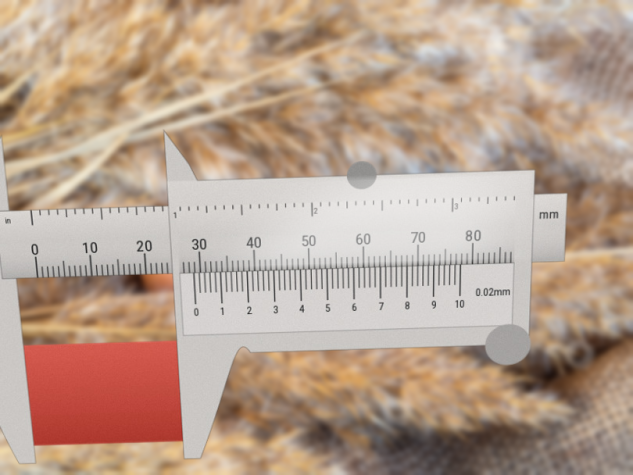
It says 28.8; mm
